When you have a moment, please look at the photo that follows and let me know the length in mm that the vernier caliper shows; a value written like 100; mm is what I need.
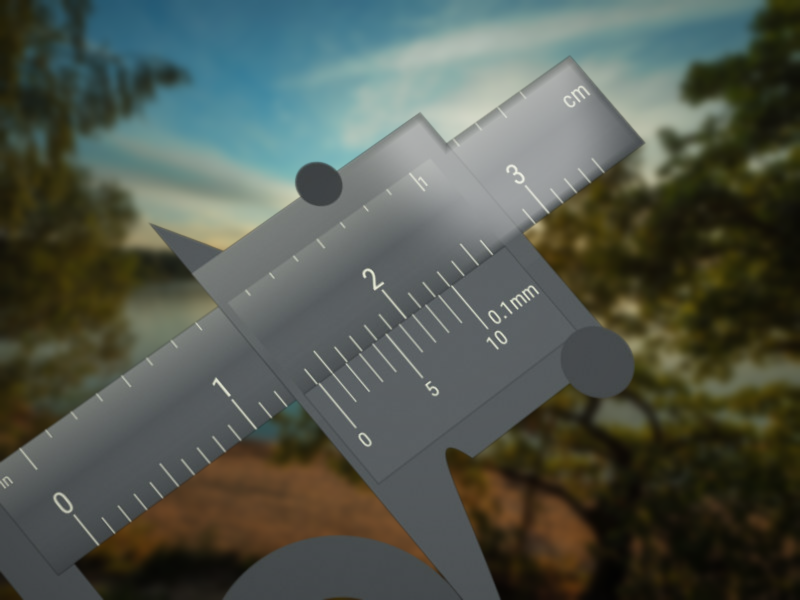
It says 14.1; mm
